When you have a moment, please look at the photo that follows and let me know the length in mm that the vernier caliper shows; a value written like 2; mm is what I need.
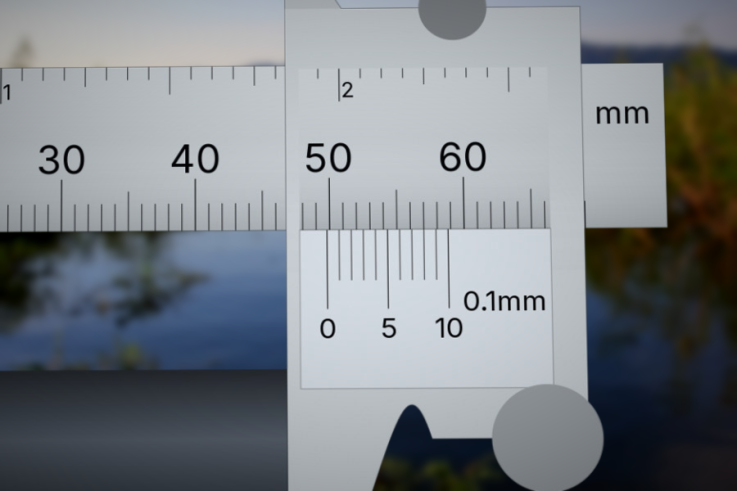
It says 49.8; mm
